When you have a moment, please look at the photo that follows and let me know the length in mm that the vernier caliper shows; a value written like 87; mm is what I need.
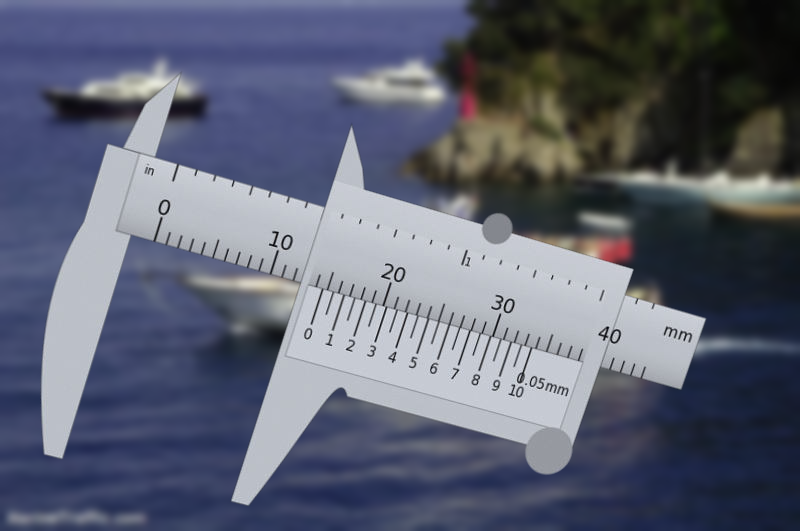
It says 14.6; mm
